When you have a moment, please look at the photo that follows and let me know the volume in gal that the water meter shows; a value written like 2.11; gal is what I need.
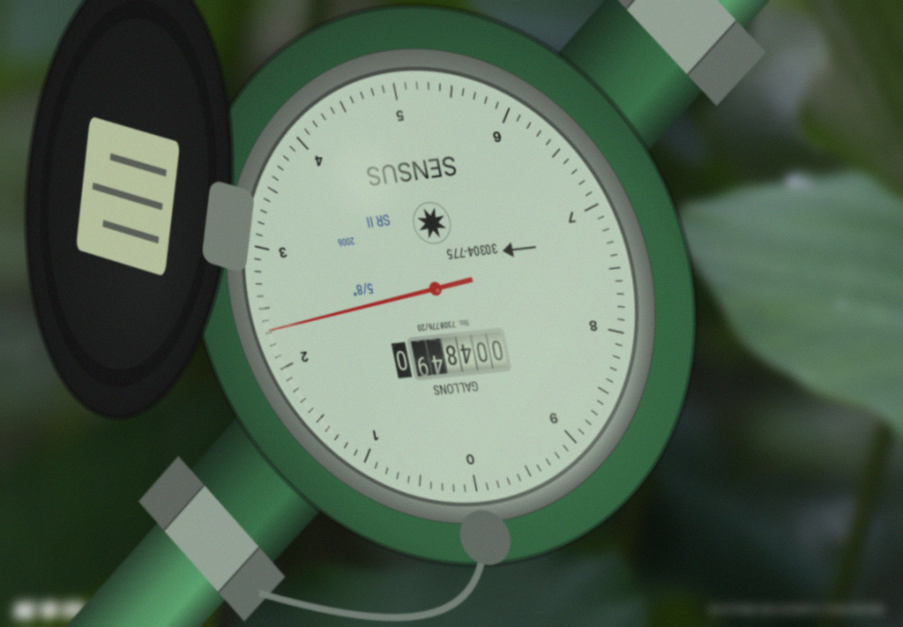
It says 48492.3; gal
